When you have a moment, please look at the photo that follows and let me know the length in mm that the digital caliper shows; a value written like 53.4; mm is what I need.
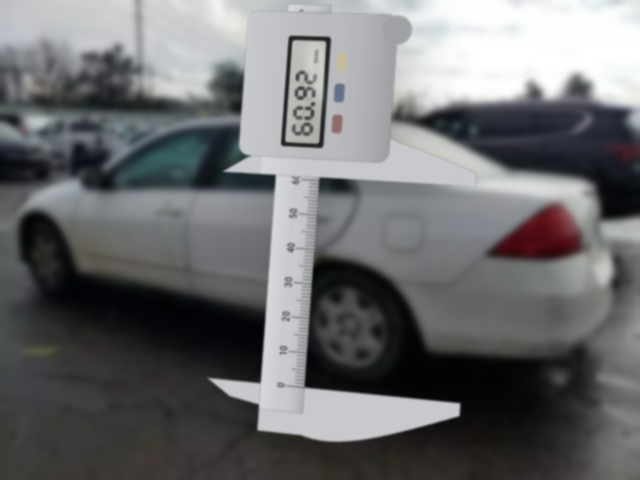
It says 60.92; mm
